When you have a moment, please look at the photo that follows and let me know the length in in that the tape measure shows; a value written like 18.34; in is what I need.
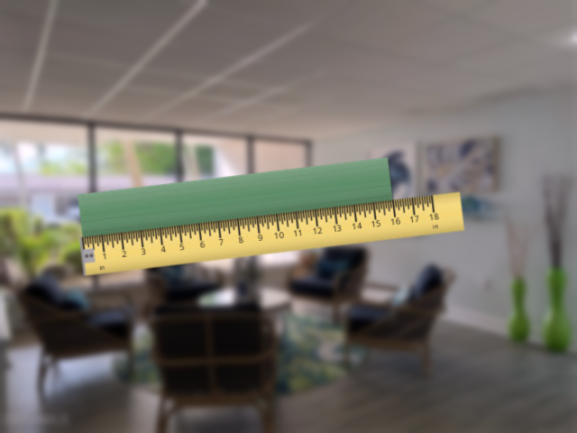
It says 16; in
